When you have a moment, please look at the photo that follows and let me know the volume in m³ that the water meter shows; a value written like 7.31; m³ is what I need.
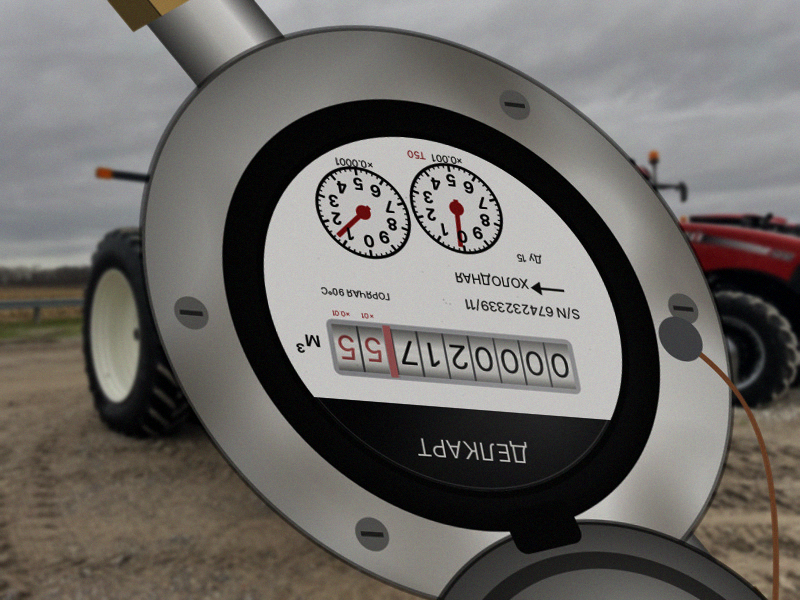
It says 217.5501; m³
